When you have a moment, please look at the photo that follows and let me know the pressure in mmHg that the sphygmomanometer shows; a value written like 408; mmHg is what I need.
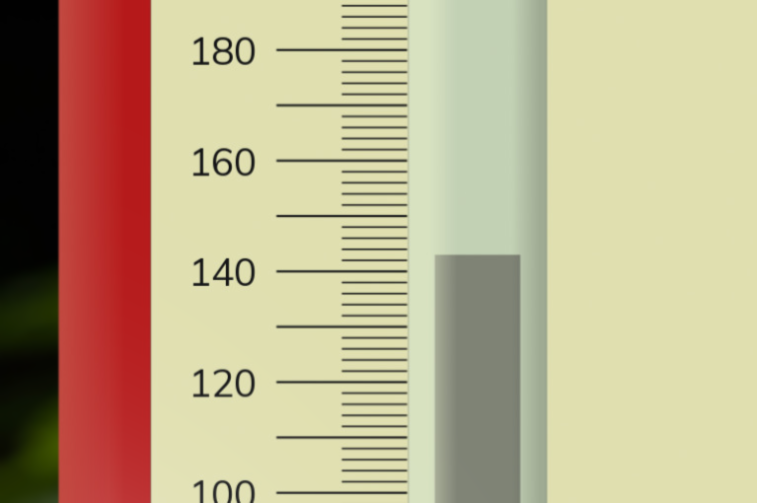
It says 143; mmHg
